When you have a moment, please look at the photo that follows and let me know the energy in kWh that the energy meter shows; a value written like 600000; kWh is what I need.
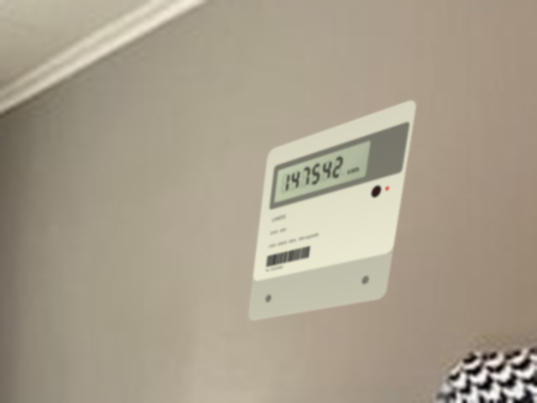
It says 147542; kWh
